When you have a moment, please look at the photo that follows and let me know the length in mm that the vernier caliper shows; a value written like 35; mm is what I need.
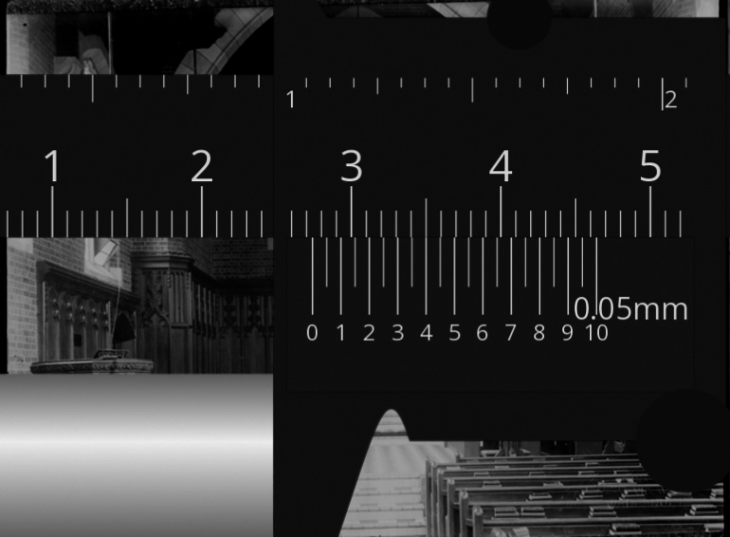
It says 27.4; mm
